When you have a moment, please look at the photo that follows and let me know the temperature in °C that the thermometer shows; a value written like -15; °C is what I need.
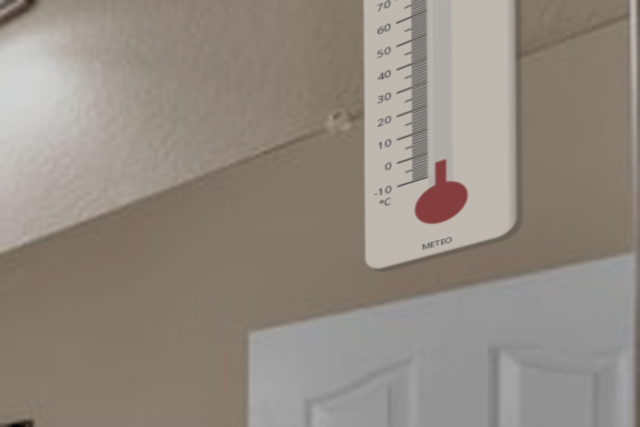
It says -5; °C
